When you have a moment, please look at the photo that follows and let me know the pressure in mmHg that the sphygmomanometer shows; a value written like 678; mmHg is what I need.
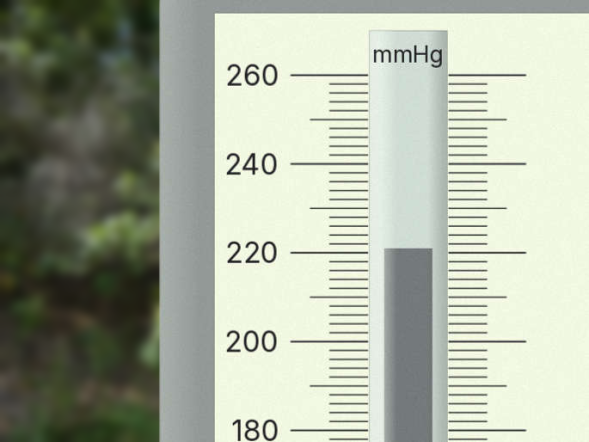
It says 221; mmHg
